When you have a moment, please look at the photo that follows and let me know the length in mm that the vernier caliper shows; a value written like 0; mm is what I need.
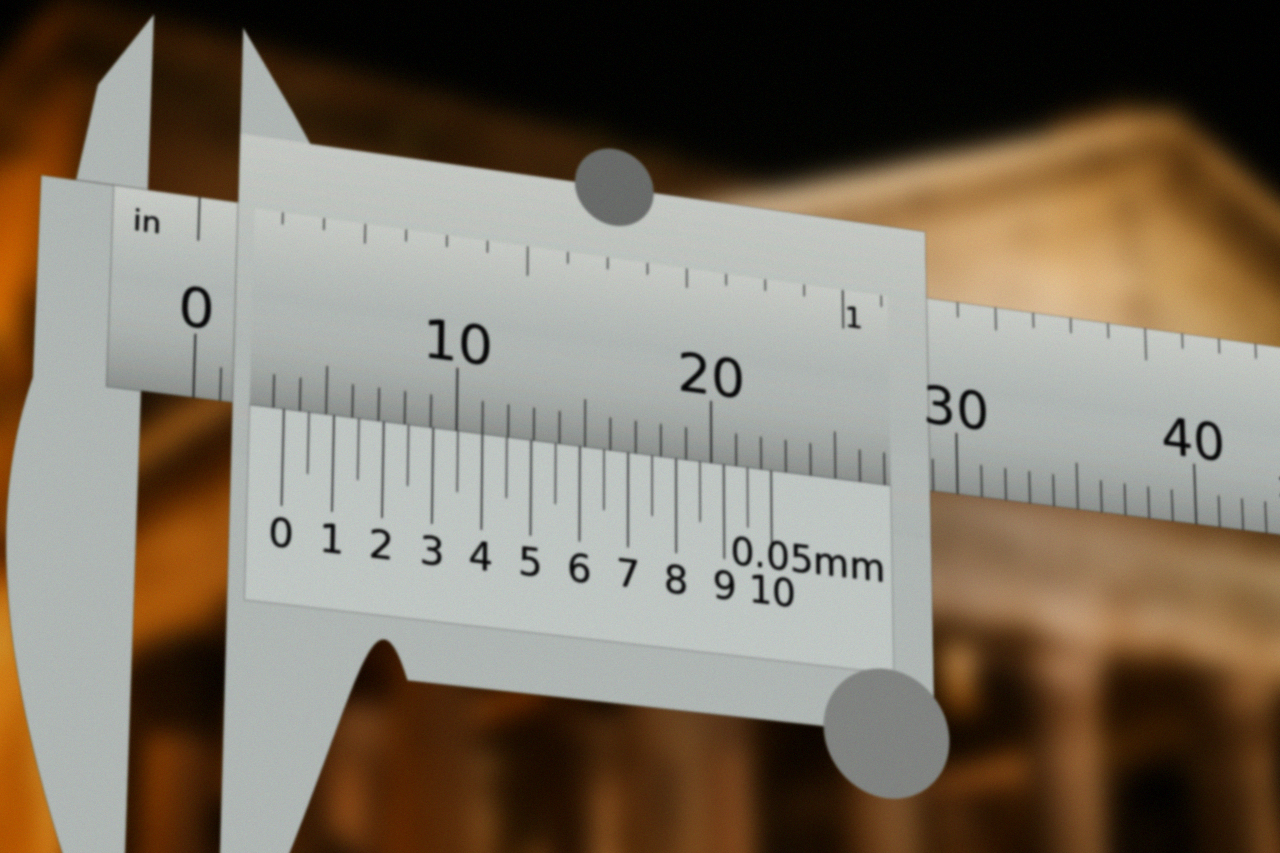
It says 3.4; mm
